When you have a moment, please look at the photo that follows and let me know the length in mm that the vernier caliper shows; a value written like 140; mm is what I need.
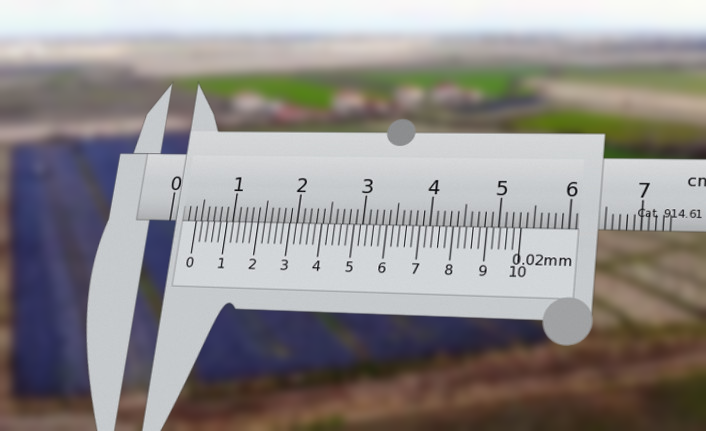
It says 4.2; mm
